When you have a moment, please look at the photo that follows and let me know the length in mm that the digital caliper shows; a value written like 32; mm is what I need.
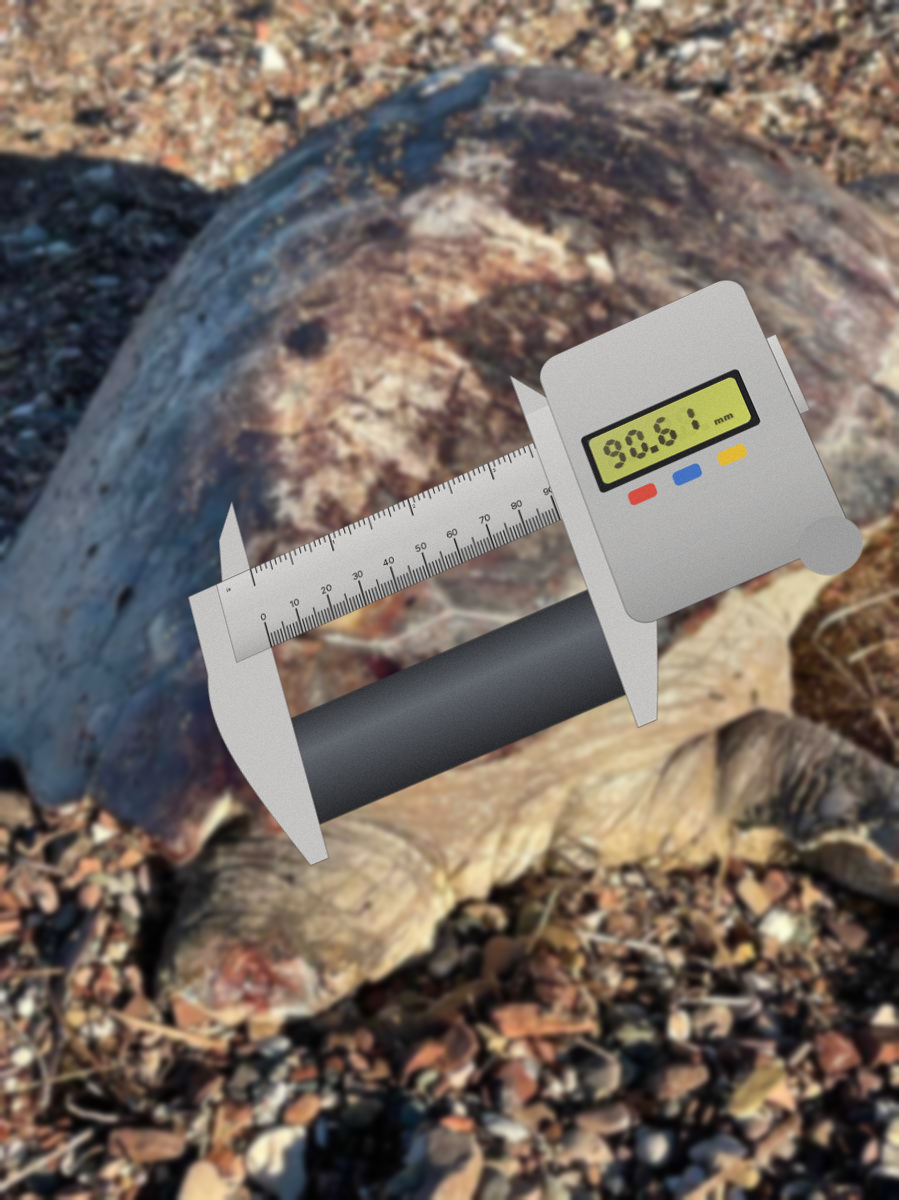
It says 90.61; mm
